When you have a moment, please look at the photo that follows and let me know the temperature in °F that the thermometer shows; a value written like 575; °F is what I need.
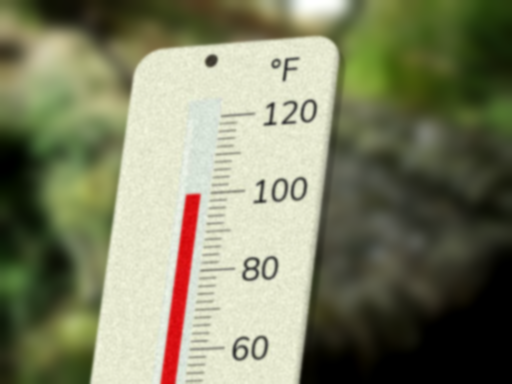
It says 100; °F
